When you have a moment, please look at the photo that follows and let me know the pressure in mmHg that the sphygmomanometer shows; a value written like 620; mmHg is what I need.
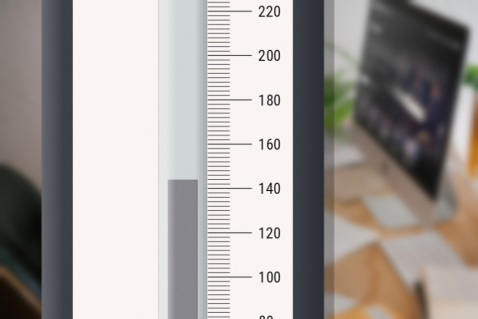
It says 144; mmHg
